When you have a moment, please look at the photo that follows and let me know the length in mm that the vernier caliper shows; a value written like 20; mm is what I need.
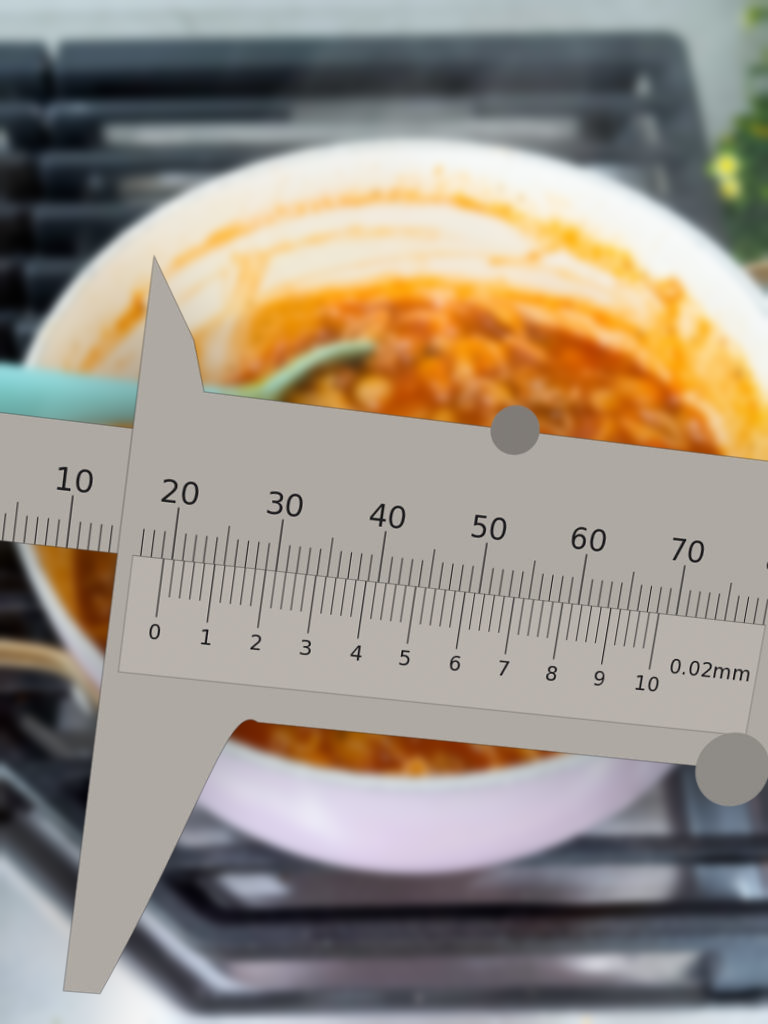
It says 19.2; mm
